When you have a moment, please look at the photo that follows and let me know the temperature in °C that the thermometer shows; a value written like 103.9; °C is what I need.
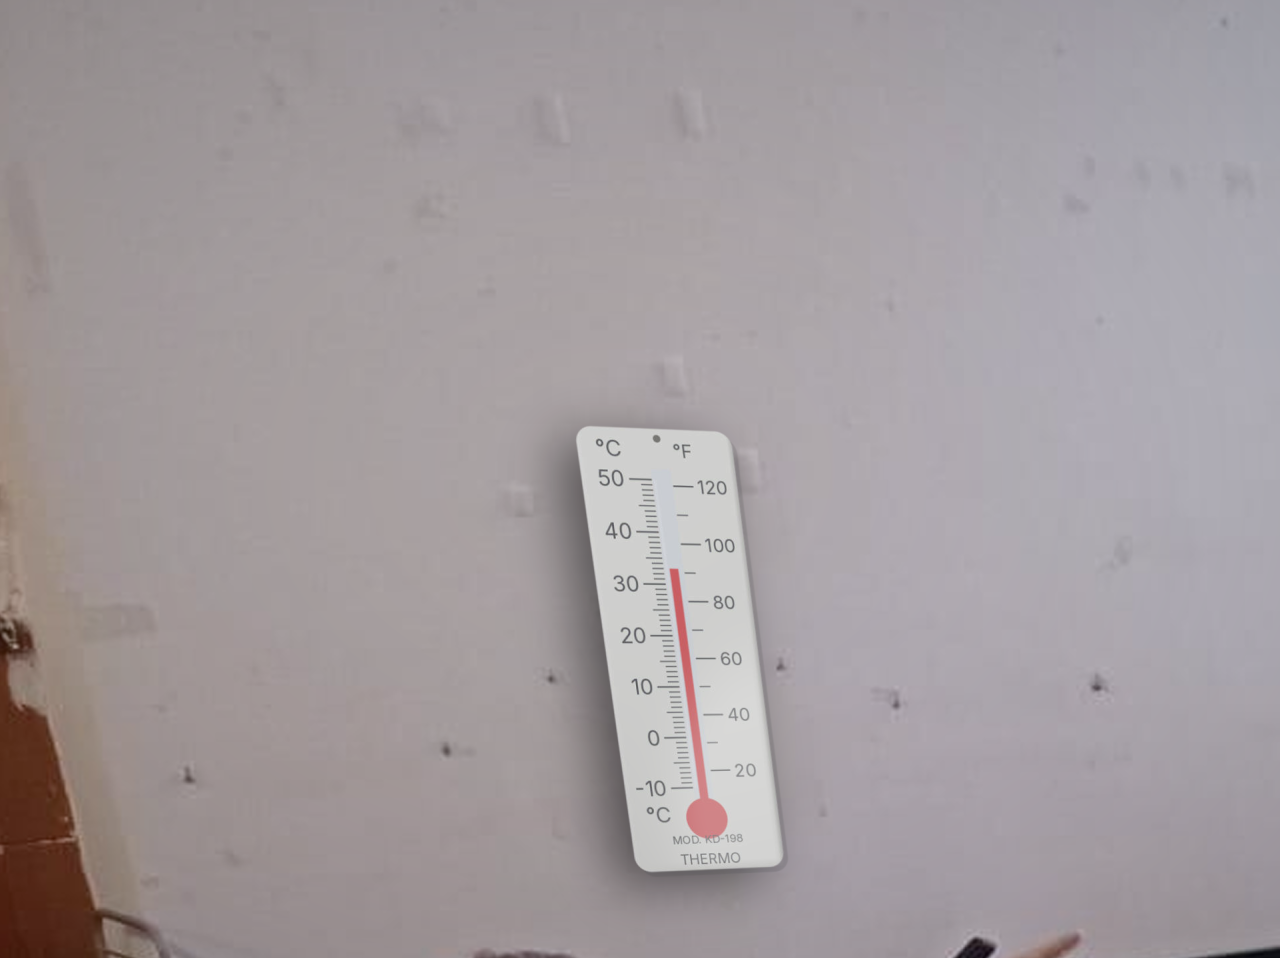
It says 33; °C
